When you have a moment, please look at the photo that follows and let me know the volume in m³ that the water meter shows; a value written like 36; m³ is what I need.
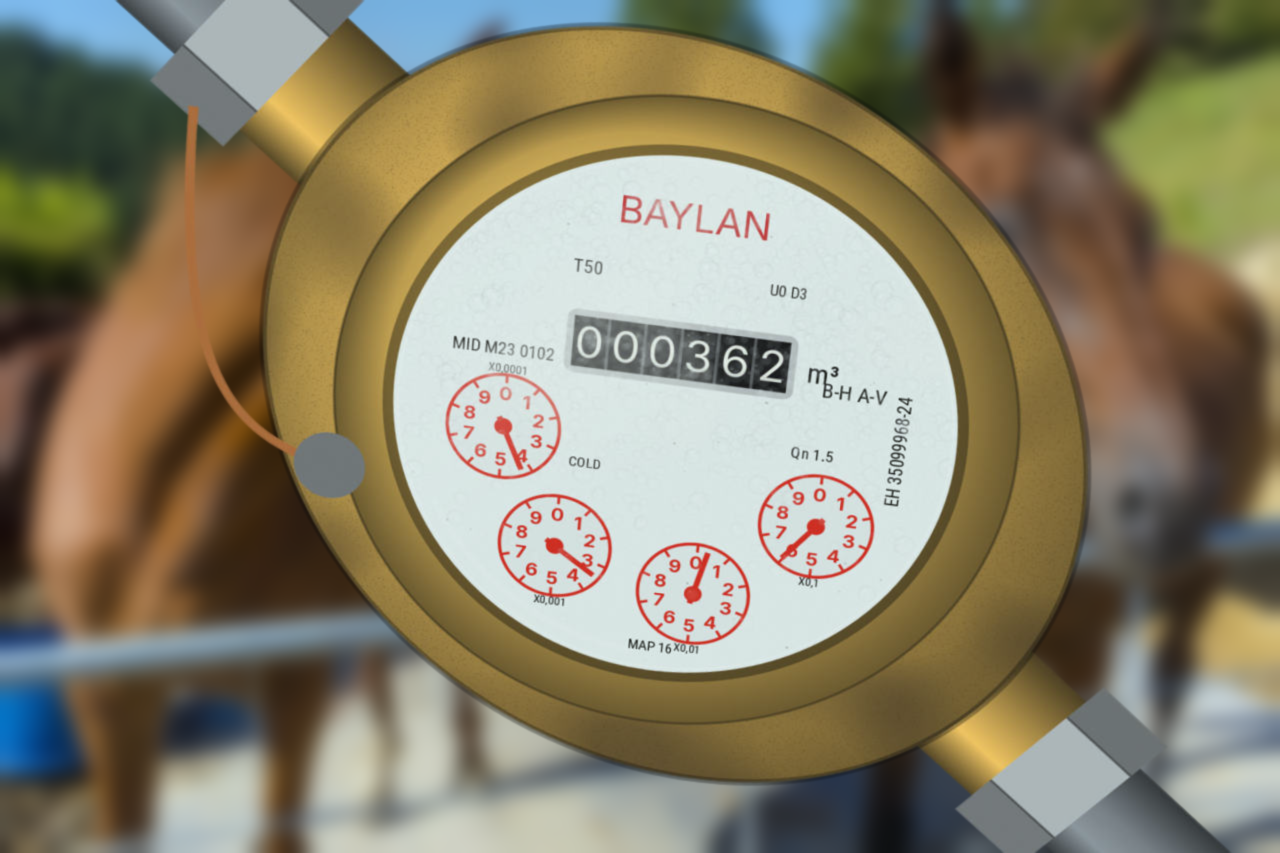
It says 362.6034; m³
